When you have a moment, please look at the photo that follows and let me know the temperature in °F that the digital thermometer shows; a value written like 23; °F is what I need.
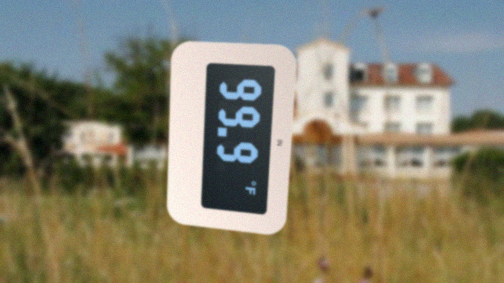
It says 99.9; °F
